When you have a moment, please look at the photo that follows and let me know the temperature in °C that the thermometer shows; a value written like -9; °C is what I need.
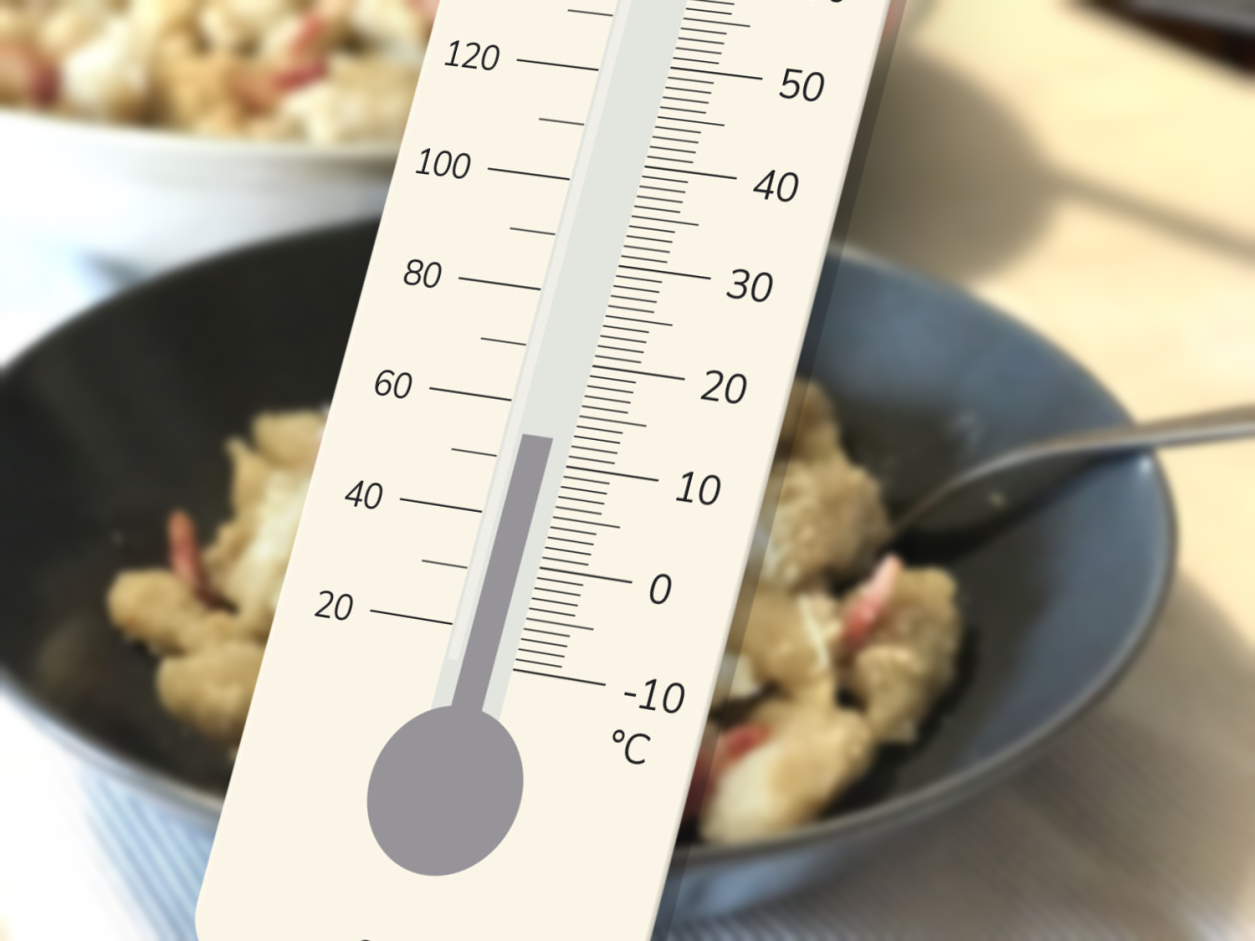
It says 12.5; °C
